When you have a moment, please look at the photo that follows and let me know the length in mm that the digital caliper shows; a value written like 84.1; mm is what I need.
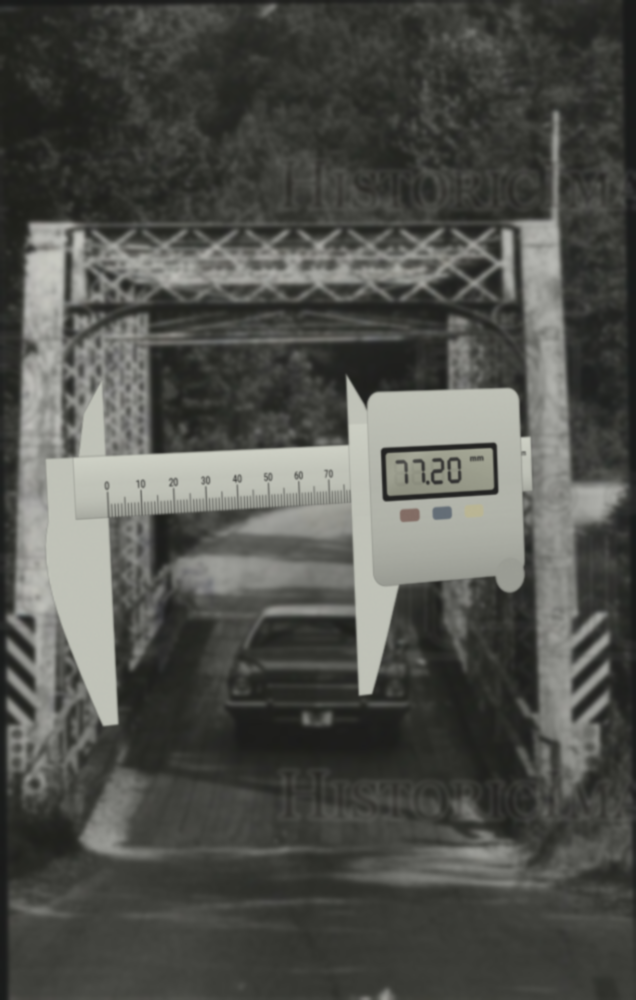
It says 77.20; mm
